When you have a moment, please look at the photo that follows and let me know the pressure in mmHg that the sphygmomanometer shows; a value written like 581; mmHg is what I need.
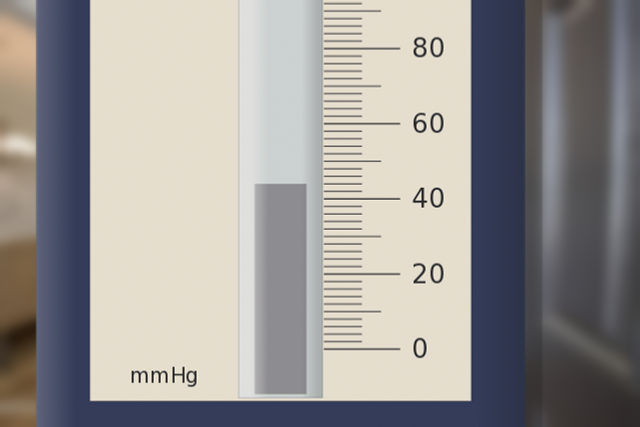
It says 44; mmHg
